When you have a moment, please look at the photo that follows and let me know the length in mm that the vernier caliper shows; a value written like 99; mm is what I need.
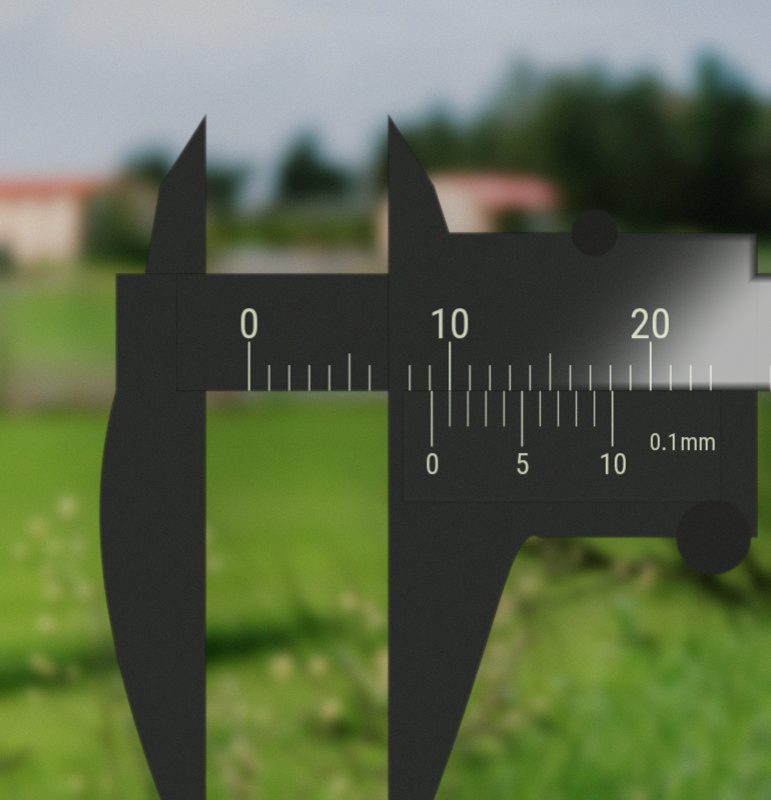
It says 9.1; mm
